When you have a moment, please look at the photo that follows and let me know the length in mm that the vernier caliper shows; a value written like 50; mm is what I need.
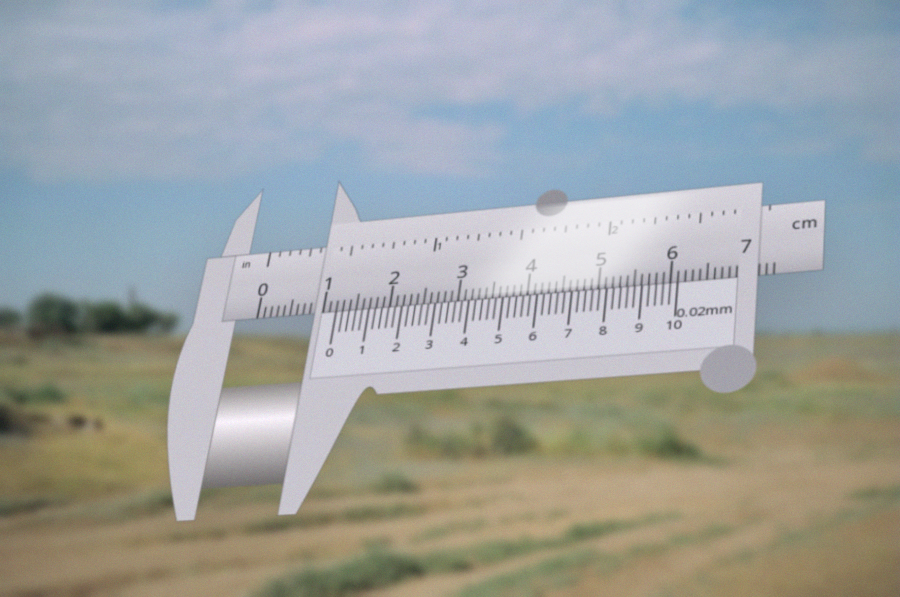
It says 12.0; mm
